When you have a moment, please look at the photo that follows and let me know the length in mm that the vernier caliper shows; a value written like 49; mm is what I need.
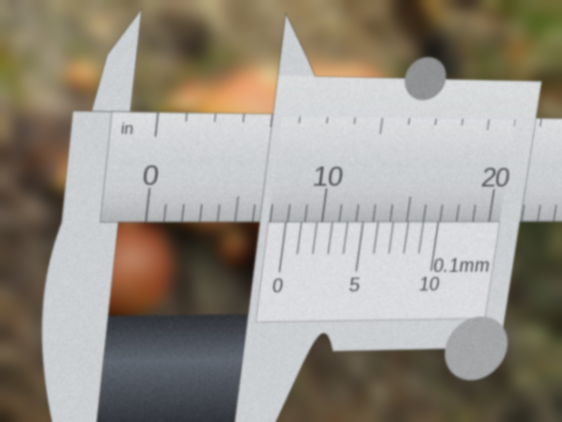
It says 7.9; mm
